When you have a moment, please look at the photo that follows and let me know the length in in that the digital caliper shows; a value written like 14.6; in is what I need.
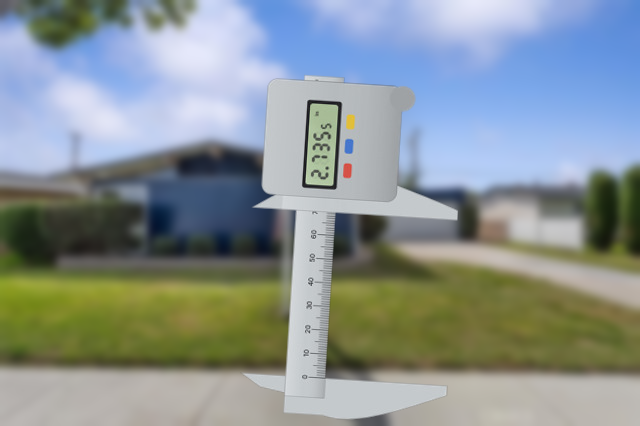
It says 2.7355; in
